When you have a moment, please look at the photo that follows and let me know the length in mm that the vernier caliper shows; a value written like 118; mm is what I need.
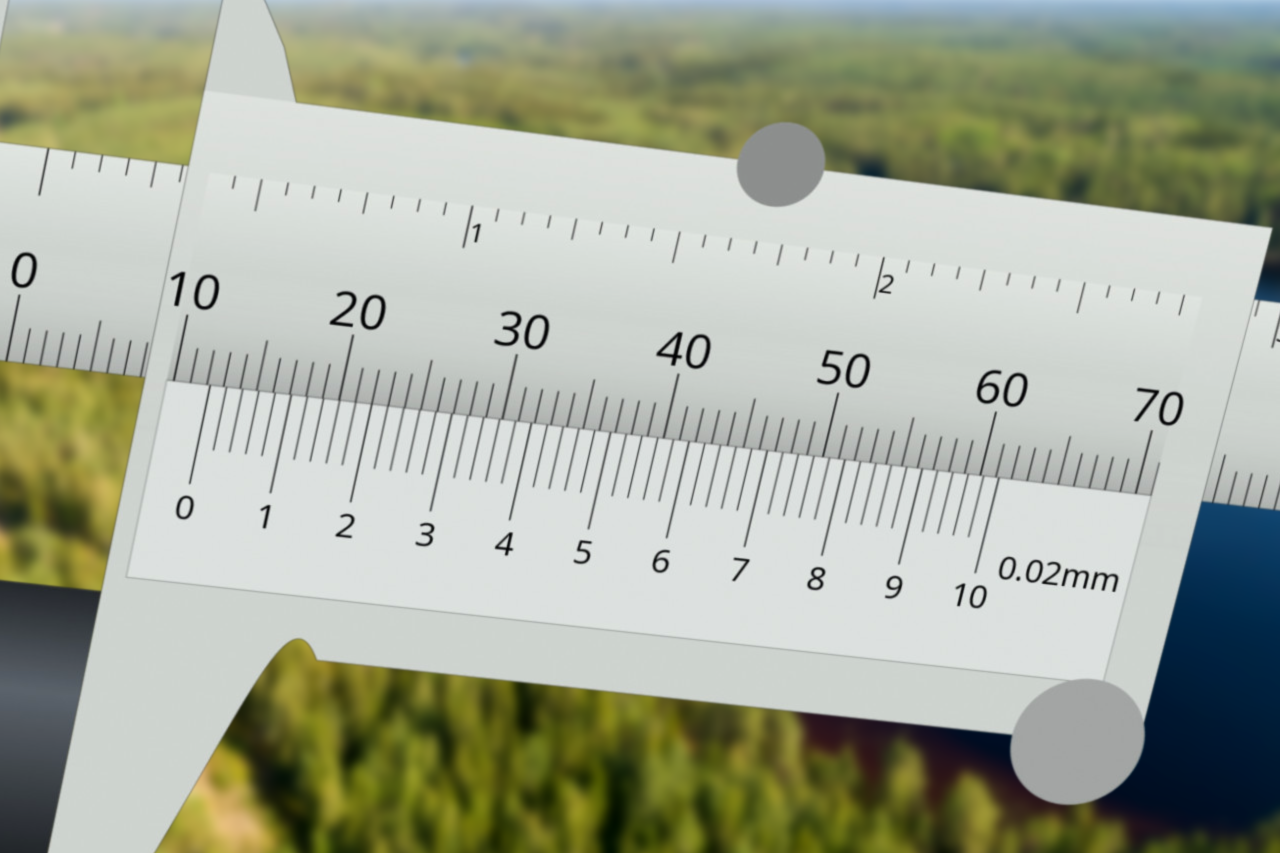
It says 12.2; mm
